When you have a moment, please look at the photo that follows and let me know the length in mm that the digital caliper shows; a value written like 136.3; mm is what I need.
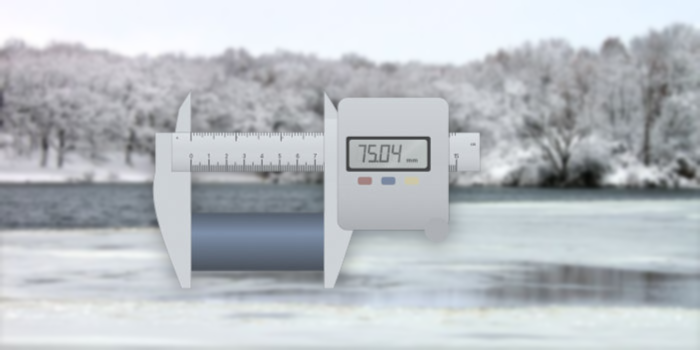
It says 75.04; mm
